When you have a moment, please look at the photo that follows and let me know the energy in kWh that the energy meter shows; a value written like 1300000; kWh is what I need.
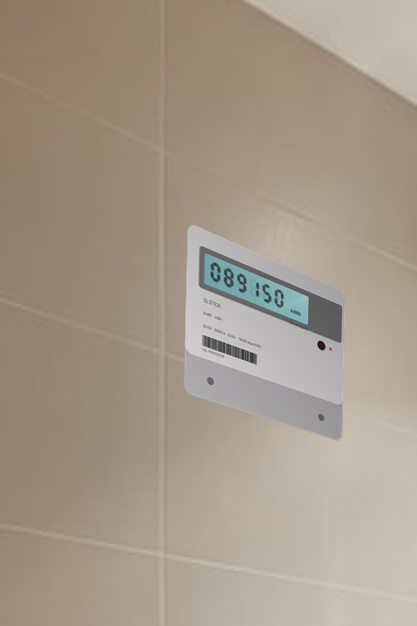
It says 89150; kWh
